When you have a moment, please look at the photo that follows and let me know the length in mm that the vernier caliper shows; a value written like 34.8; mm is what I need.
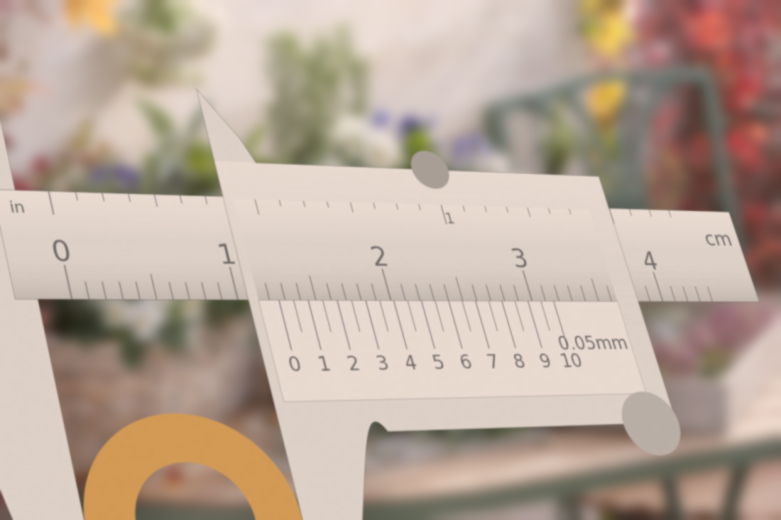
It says 12.6; mm
